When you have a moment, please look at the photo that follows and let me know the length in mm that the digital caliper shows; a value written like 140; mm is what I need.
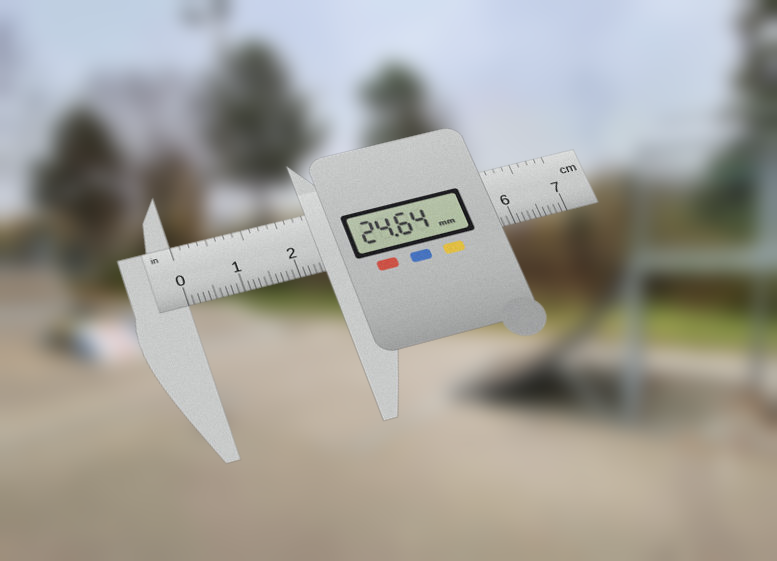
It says 24.64; mm
